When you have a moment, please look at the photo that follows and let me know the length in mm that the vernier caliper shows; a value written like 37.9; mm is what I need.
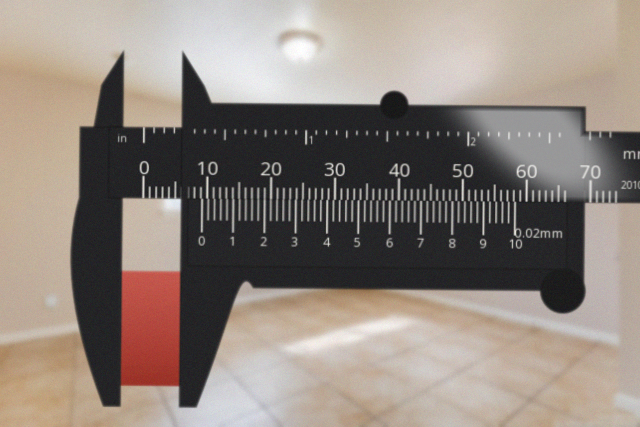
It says 9.2; mm
